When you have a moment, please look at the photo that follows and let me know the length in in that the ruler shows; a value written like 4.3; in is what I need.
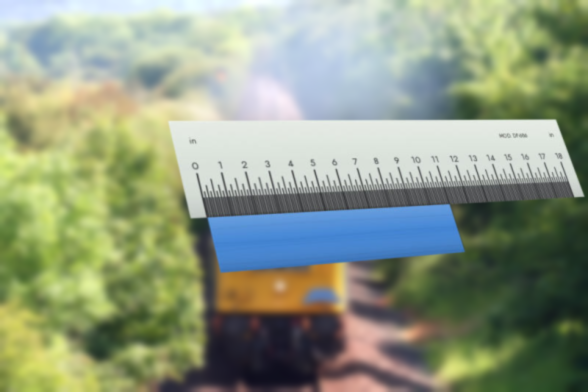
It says 11; in
